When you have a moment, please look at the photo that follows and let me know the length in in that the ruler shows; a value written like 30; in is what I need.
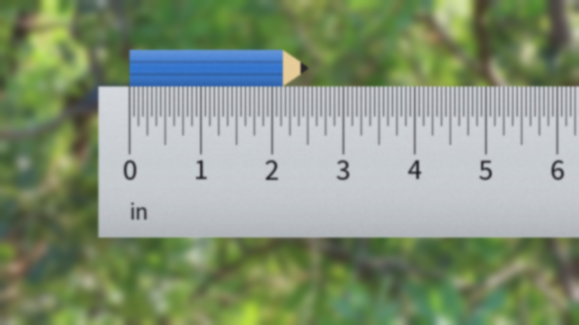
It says 2.5; in
